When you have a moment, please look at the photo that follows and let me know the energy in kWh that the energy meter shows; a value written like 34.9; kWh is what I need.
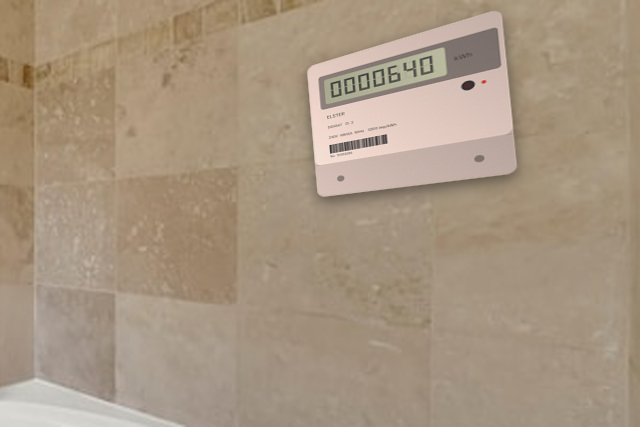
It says 640; kWh
